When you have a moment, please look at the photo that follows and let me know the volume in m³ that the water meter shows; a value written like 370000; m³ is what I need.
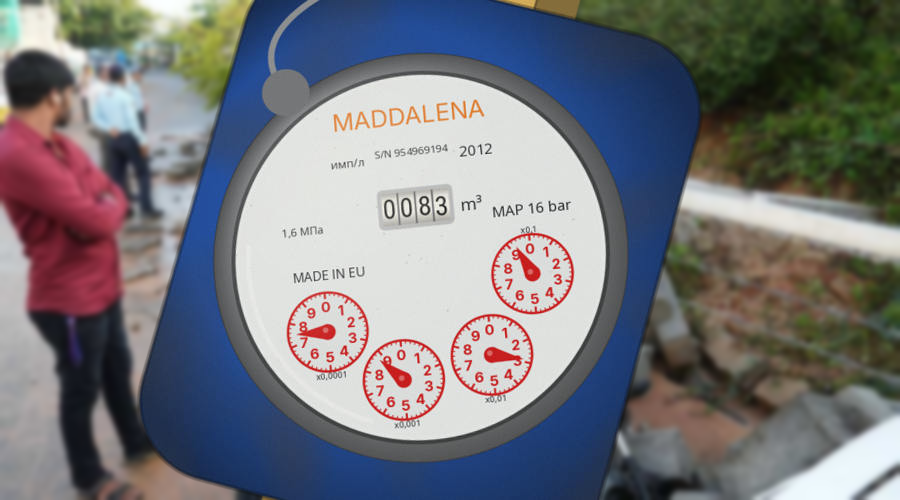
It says 82.9287; m³
